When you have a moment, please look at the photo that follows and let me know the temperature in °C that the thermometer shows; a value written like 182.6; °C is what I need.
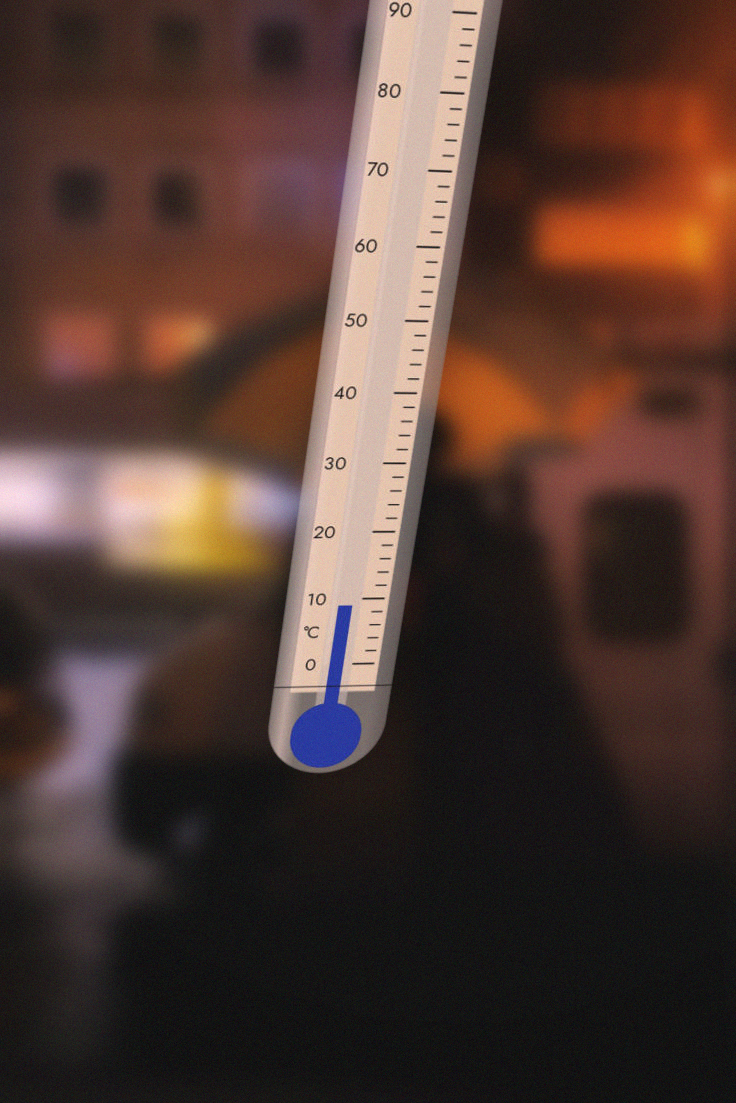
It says 9; °C
